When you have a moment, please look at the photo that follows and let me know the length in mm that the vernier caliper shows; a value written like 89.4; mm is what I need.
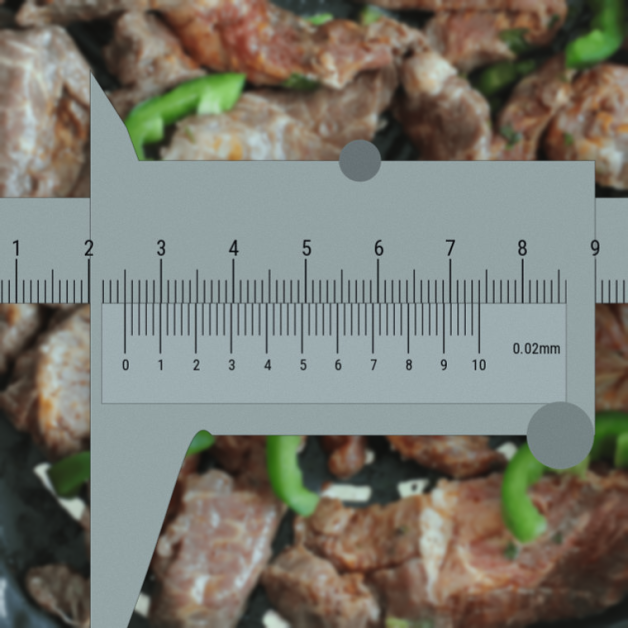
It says 25.0; mm
